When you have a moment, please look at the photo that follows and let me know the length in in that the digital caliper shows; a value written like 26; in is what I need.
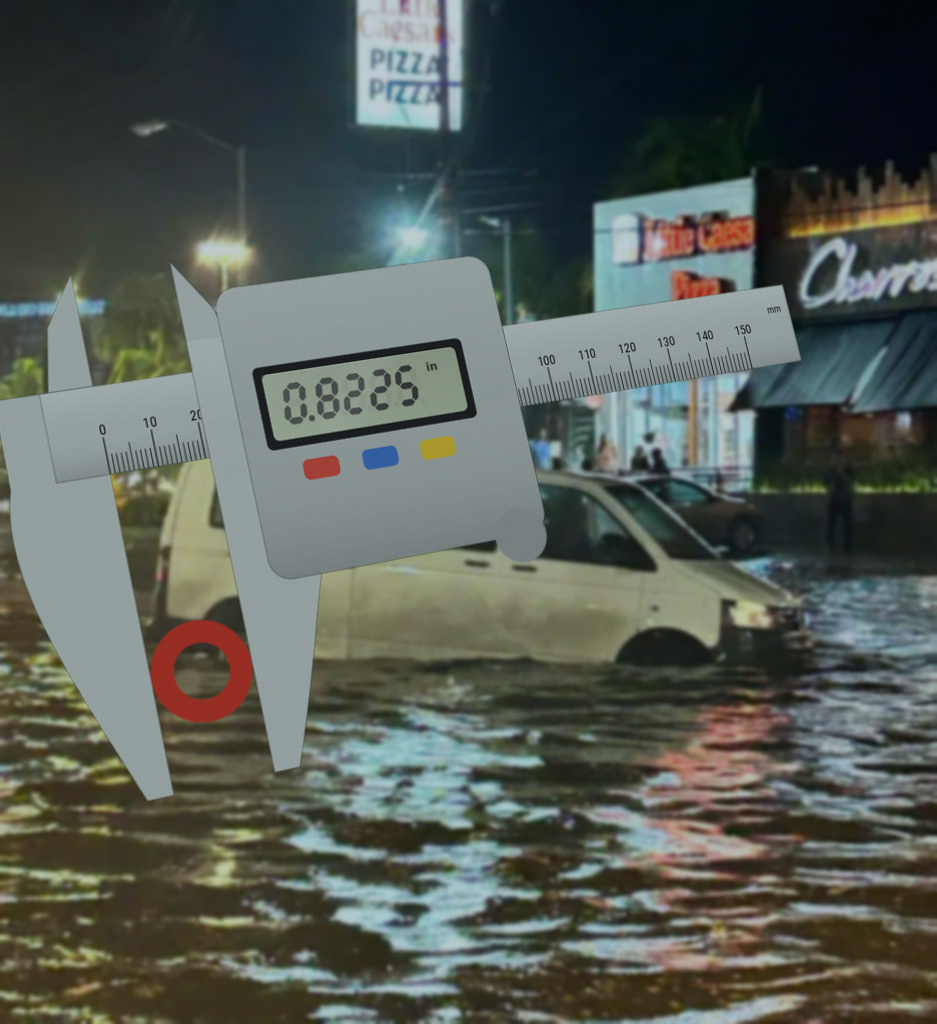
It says 0.8225; in
